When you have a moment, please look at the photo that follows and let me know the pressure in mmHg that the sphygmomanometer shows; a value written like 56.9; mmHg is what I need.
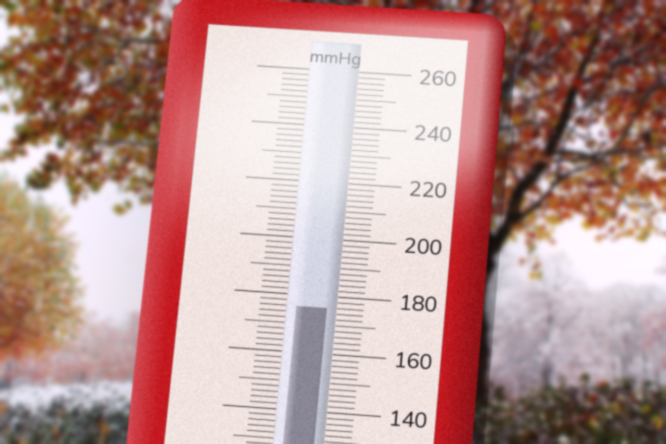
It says 176; mmHg
